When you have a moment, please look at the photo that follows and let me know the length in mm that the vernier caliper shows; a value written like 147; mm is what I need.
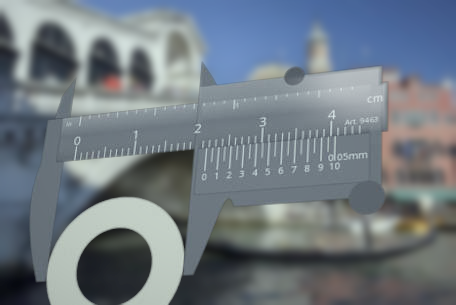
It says 21.6; mm
